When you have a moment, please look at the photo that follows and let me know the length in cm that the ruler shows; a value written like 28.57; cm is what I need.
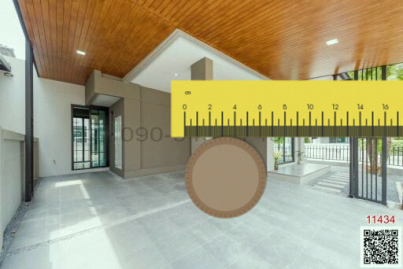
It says 6.5; cm
